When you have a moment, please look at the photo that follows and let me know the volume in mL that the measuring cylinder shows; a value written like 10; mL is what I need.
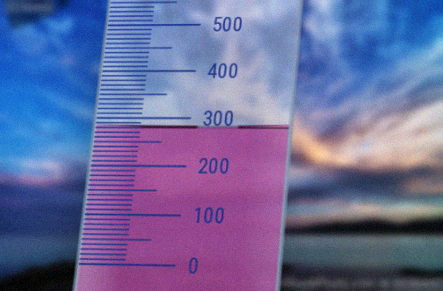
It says 280; mL
